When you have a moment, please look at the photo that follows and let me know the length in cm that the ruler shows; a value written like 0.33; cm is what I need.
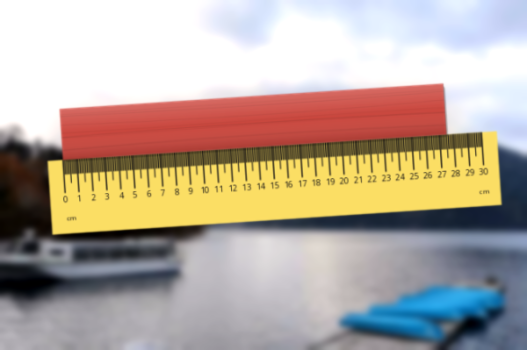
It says 27.5; cm
